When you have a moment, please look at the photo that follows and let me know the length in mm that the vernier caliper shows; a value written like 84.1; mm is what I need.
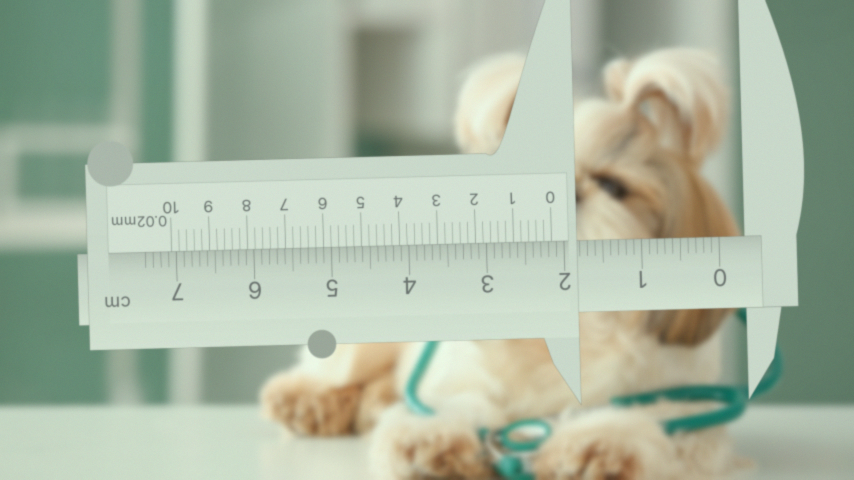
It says 21.6; mm
